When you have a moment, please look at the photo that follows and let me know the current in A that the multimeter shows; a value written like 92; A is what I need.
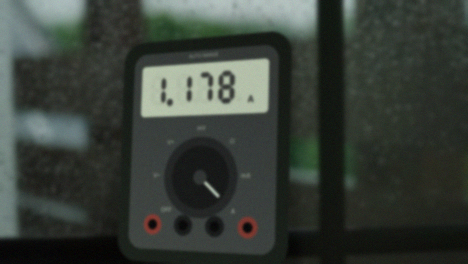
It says 1.178; A
